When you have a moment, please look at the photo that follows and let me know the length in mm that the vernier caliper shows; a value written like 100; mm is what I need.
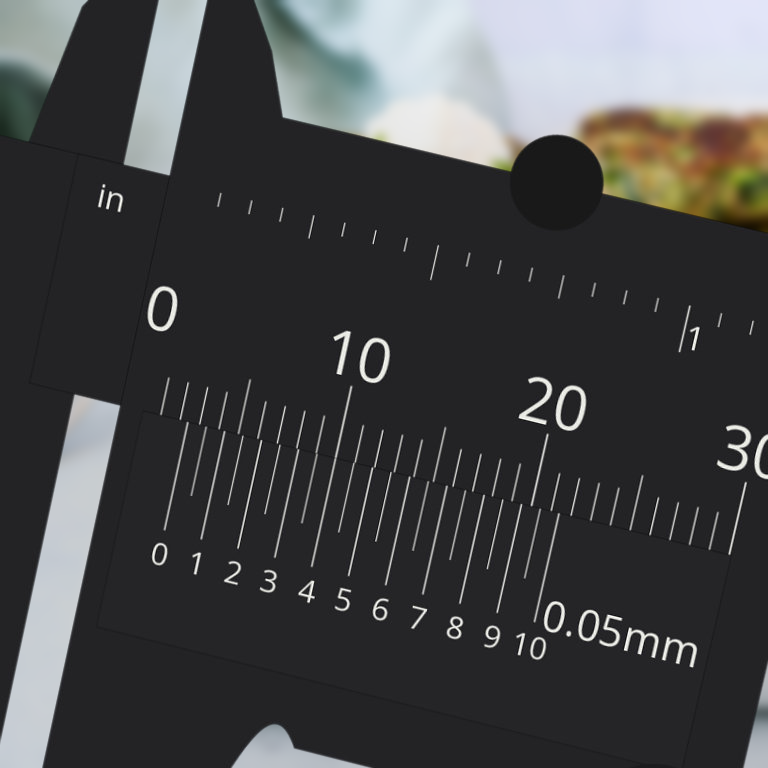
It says 2.4; mm
